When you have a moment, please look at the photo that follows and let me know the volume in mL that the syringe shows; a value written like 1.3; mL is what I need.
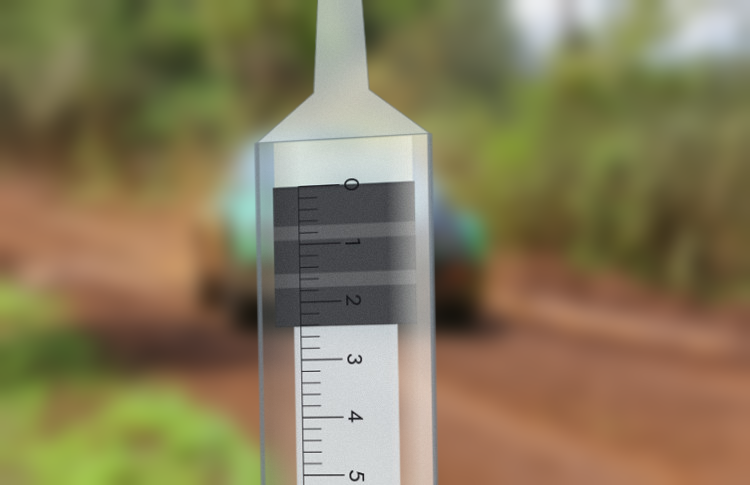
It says 0; mL
